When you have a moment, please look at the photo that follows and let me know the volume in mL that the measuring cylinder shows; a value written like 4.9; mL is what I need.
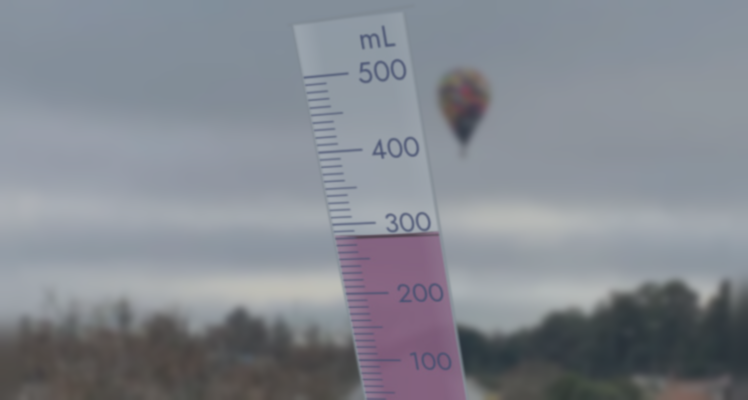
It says 280; mL
